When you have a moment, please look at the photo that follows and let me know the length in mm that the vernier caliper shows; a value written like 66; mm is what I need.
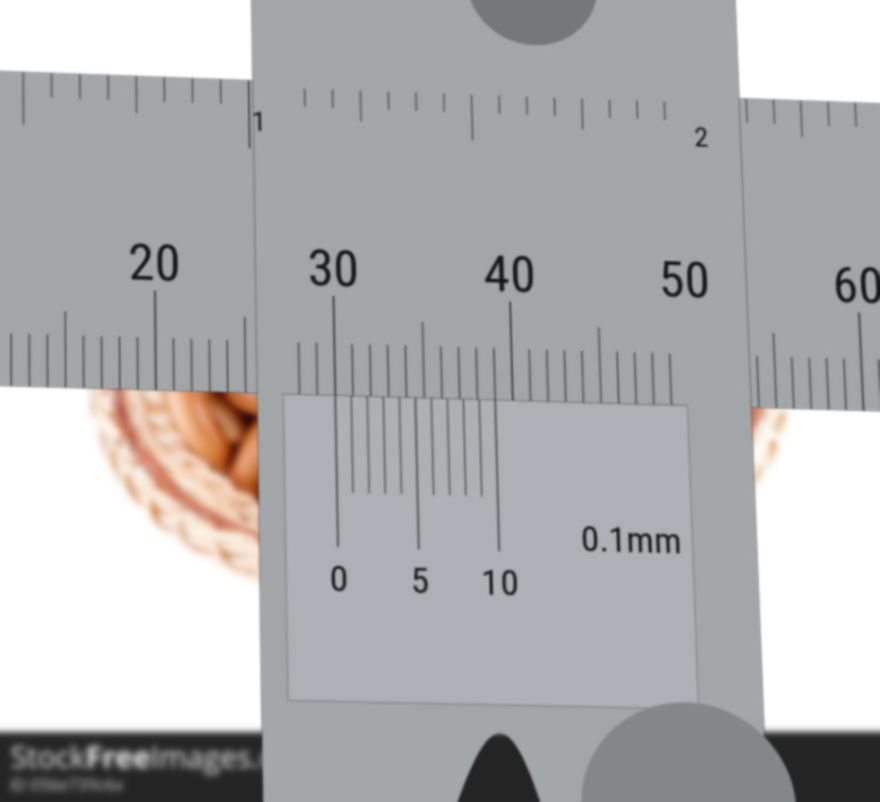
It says 30.0; mm
